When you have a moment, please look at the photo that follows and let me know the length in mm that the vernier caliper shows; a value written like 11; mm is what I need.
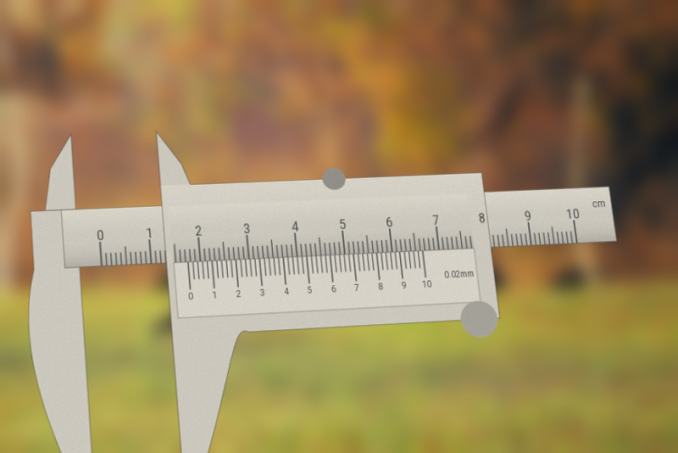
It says 17.5; mm
